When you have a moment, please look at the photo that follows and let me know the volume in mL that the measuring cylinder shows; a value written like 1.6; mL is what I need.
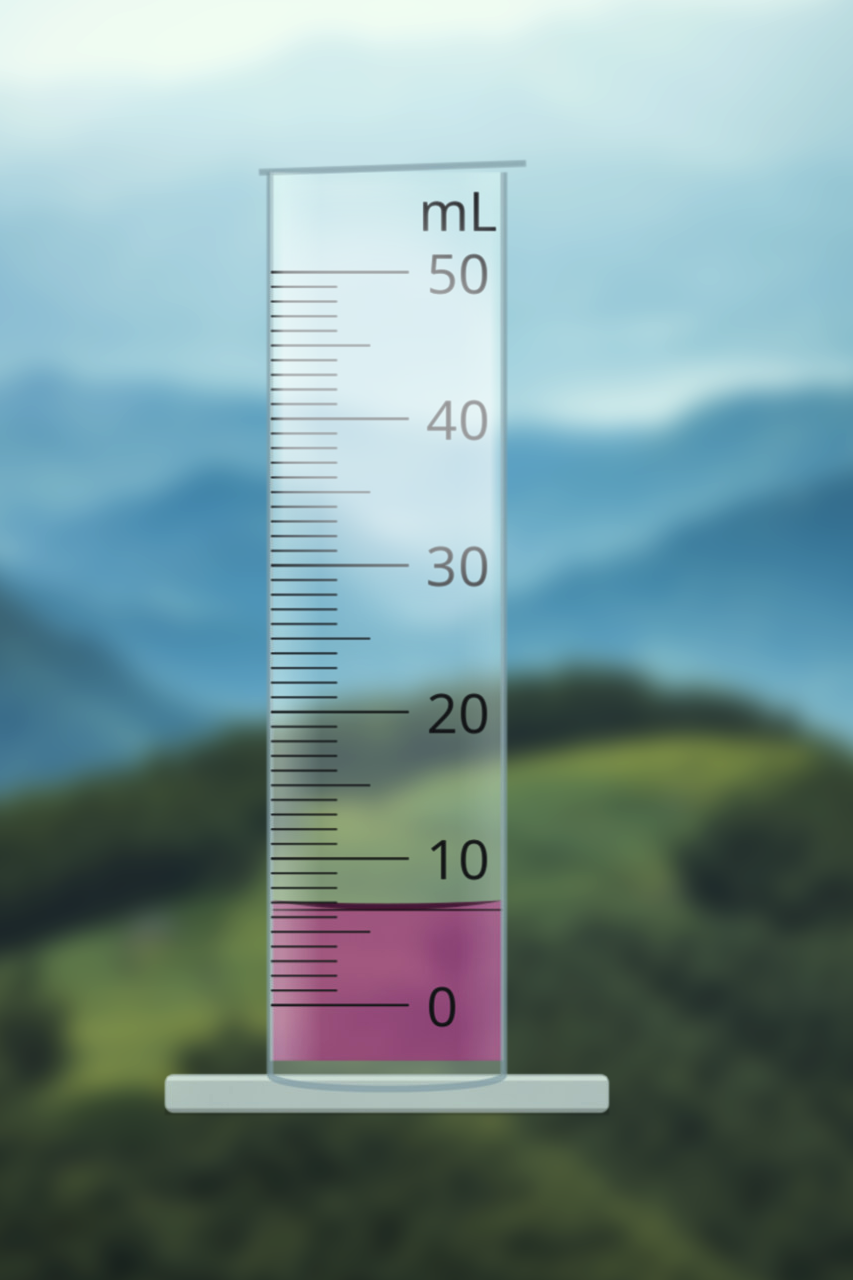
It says 6.5; mL
